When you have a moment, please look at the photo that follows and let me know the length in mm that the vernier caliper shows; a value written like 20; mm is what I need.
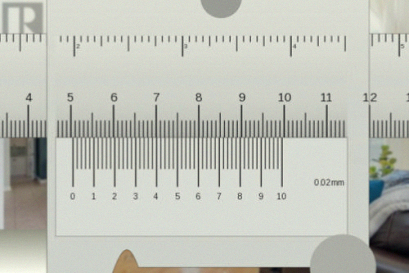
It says 50.5; mm
